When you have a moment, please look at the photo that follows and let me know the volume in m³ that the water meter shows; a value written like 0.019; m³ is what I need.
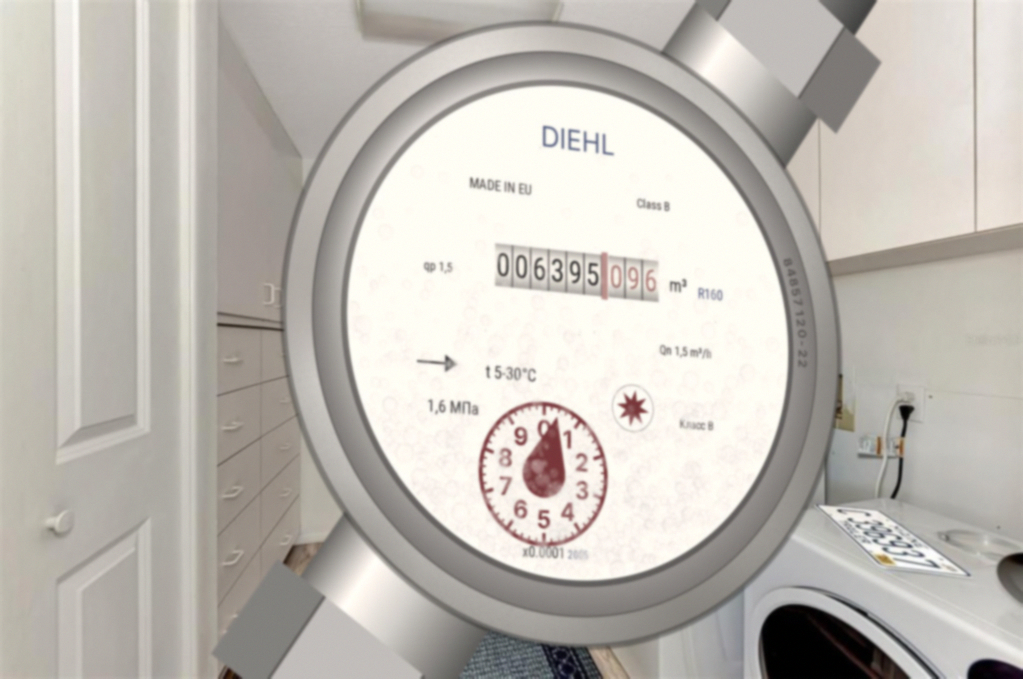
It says 6395.0960; m³
